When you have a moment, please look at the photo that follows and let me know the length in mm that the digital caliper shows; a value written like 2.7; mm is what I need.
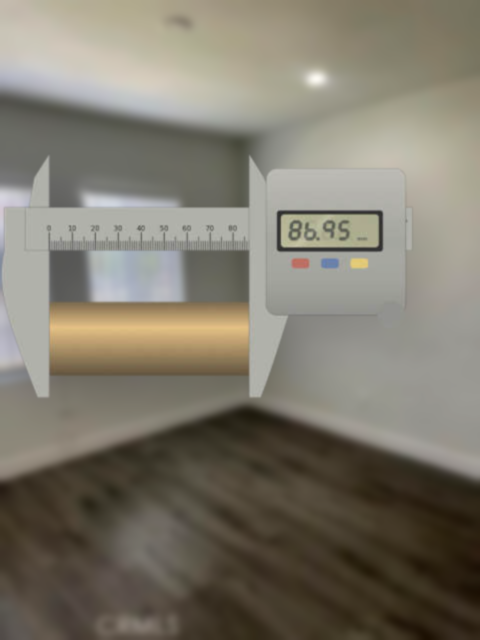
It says 86.95; mm
